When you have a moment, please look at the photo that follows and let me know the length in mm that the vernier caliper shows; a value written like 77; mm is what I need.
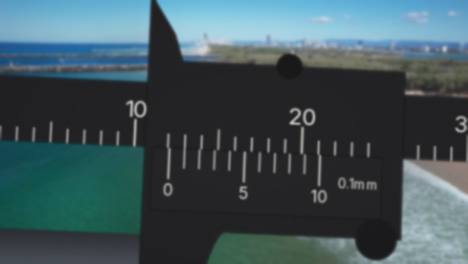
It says 12.1; mm
